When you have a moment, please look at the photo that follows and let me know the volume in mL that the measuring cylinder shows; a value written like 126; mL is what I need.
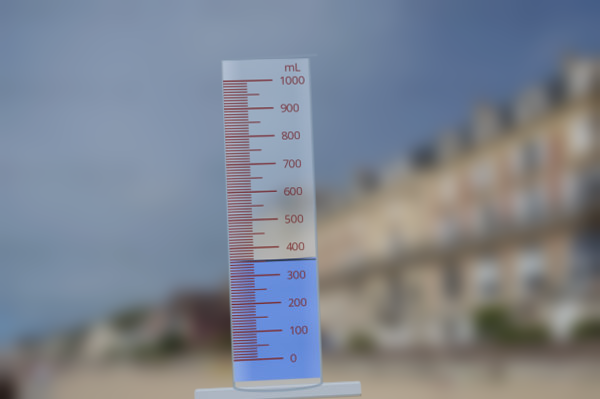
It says 350; mL
